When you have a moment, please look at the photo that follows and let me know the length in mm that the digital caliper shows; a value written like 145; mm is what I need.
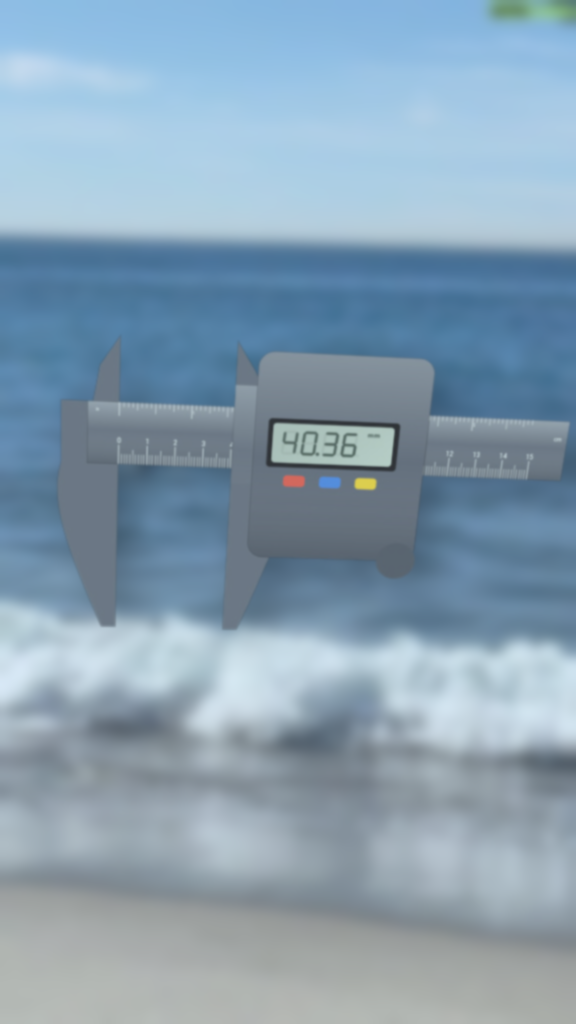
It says 40.36; mm
